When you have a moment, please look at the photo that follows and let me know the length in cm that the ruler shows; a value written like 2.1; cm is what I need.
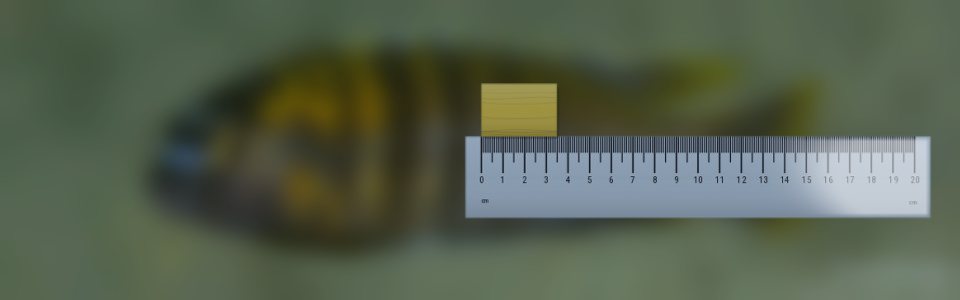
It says 3.5; cm
